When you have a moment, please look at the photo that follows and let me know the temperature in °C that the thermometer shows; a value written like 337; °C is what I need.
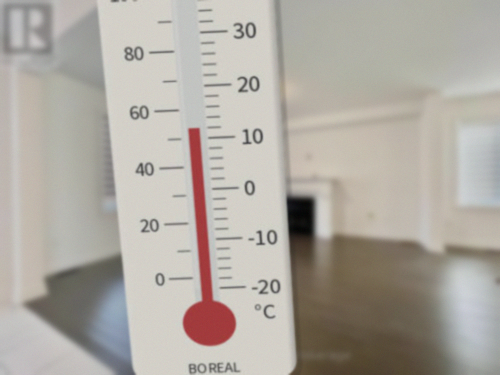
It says 12; °C
